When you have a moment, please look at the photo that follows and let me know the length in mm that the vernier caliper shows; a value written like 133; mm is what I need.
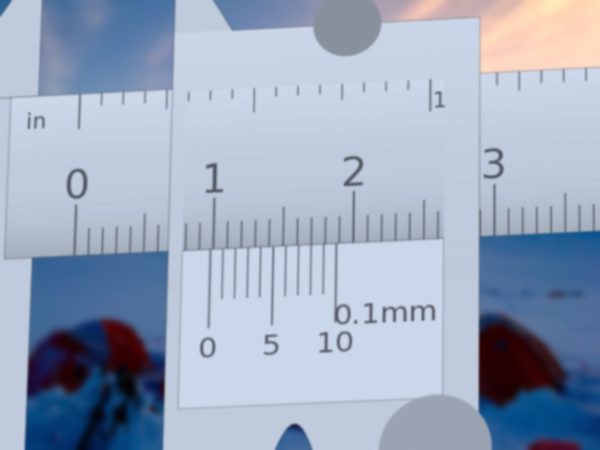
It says 9.8; mm
